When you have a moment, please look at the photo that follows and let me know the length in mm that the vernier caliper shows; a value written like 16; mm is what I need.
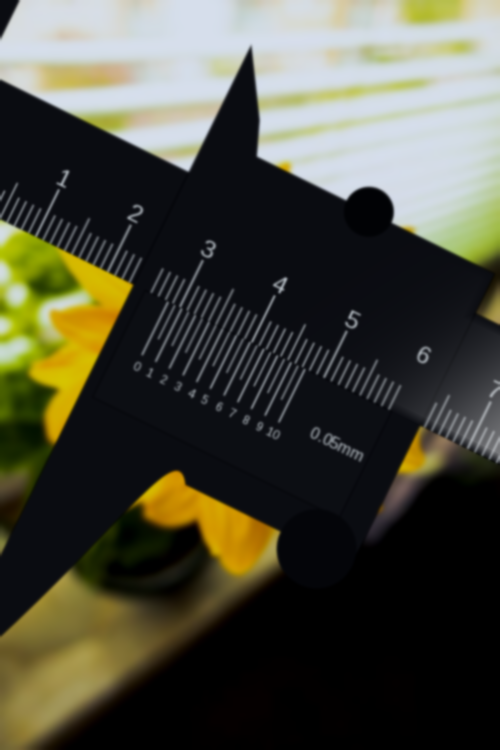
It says 28.4; mm
